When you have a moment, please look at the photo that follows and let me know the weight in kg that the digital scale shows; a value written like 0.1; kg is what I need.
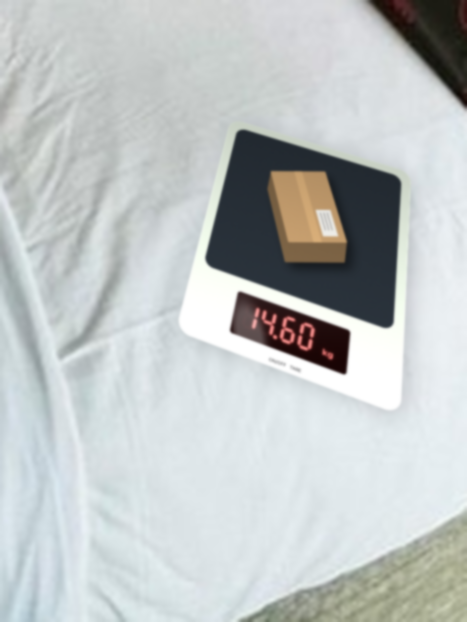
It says 14.60; kg
